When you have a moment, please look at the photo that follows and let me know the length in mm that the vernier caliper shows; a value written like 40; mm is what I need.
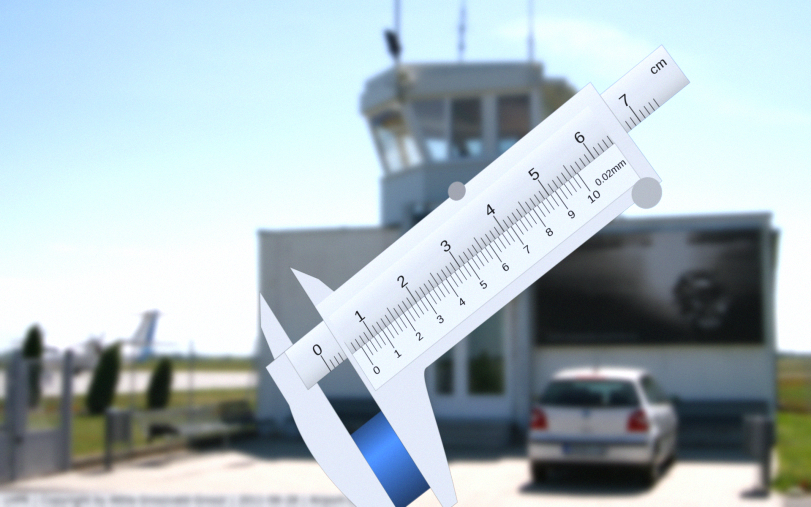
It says 7.2; mm
